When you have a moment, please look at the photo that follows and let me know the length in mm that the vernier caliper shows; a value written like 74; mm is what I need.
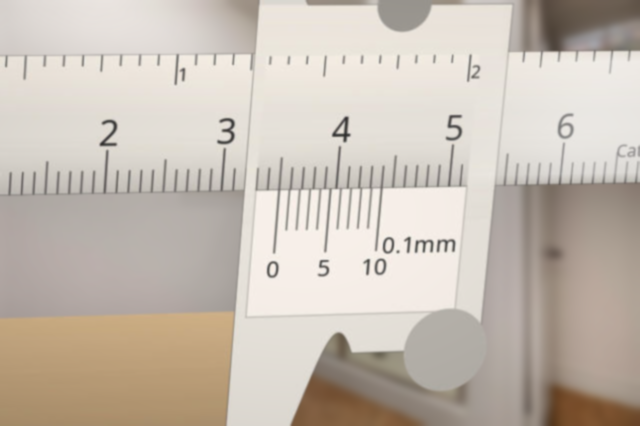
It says 35.0; mm
